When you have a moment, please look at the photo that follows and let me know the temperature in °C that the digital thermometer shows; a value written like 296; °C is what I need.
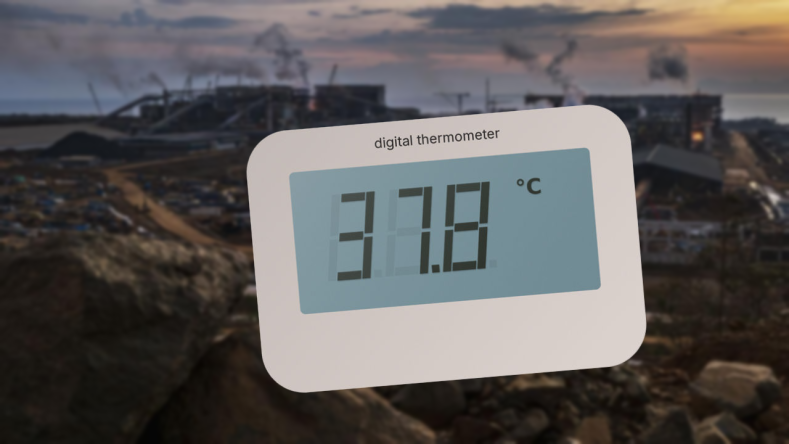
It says 37.8; °C
